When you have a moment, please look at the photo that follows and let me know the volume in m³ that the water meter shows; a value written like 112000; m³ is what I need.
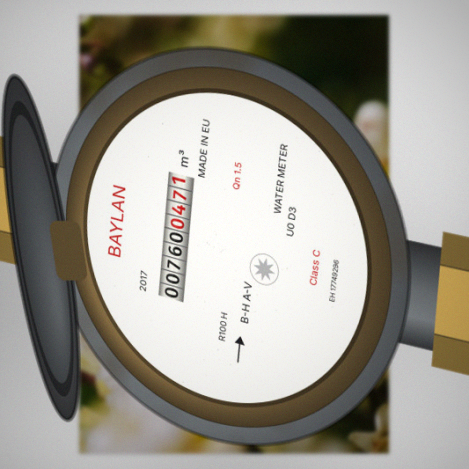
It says 760.0471; m³
